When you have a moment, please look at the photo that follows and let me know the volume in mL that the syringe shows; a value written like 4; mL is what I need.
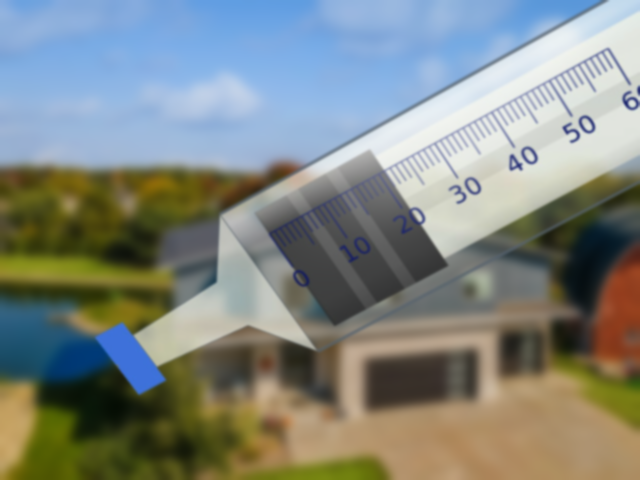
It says 0; mL
